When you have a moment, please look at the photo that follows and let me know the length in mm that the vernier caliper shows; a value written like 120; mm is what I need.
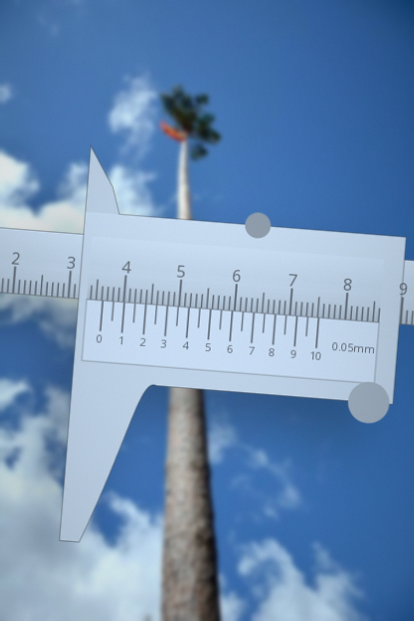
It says 36.2; mm
